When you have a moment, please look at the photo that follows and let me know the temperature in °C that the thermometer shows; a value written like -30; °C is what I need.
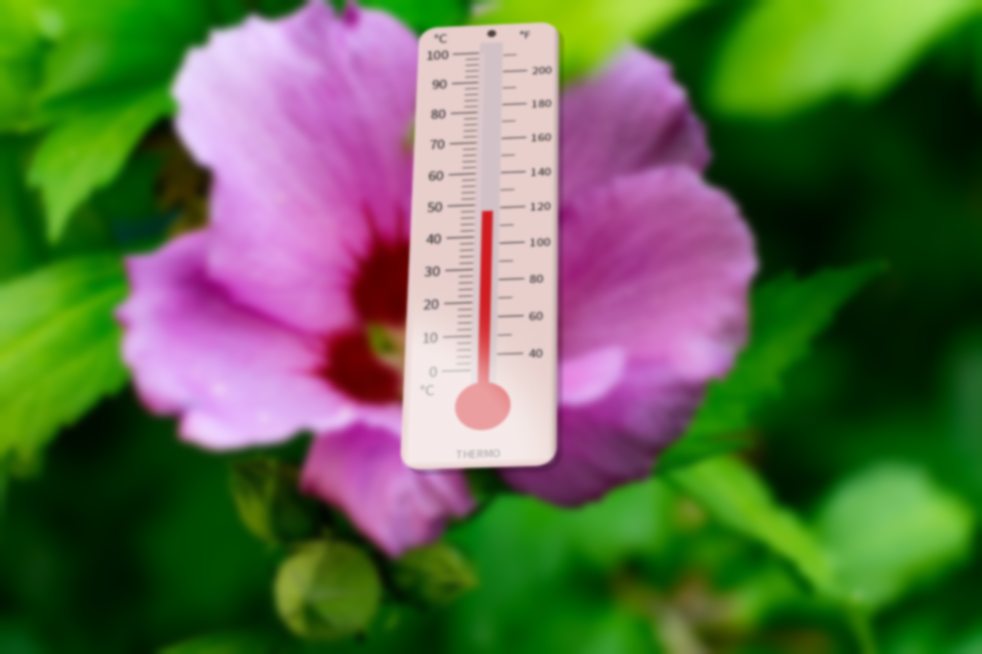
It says 48; °C
